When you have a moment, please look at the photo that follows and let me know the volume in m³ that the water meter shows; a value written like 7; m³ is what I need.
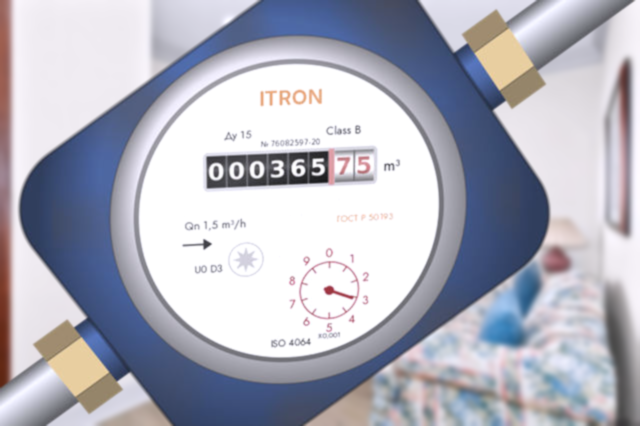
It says 365.753; m³
